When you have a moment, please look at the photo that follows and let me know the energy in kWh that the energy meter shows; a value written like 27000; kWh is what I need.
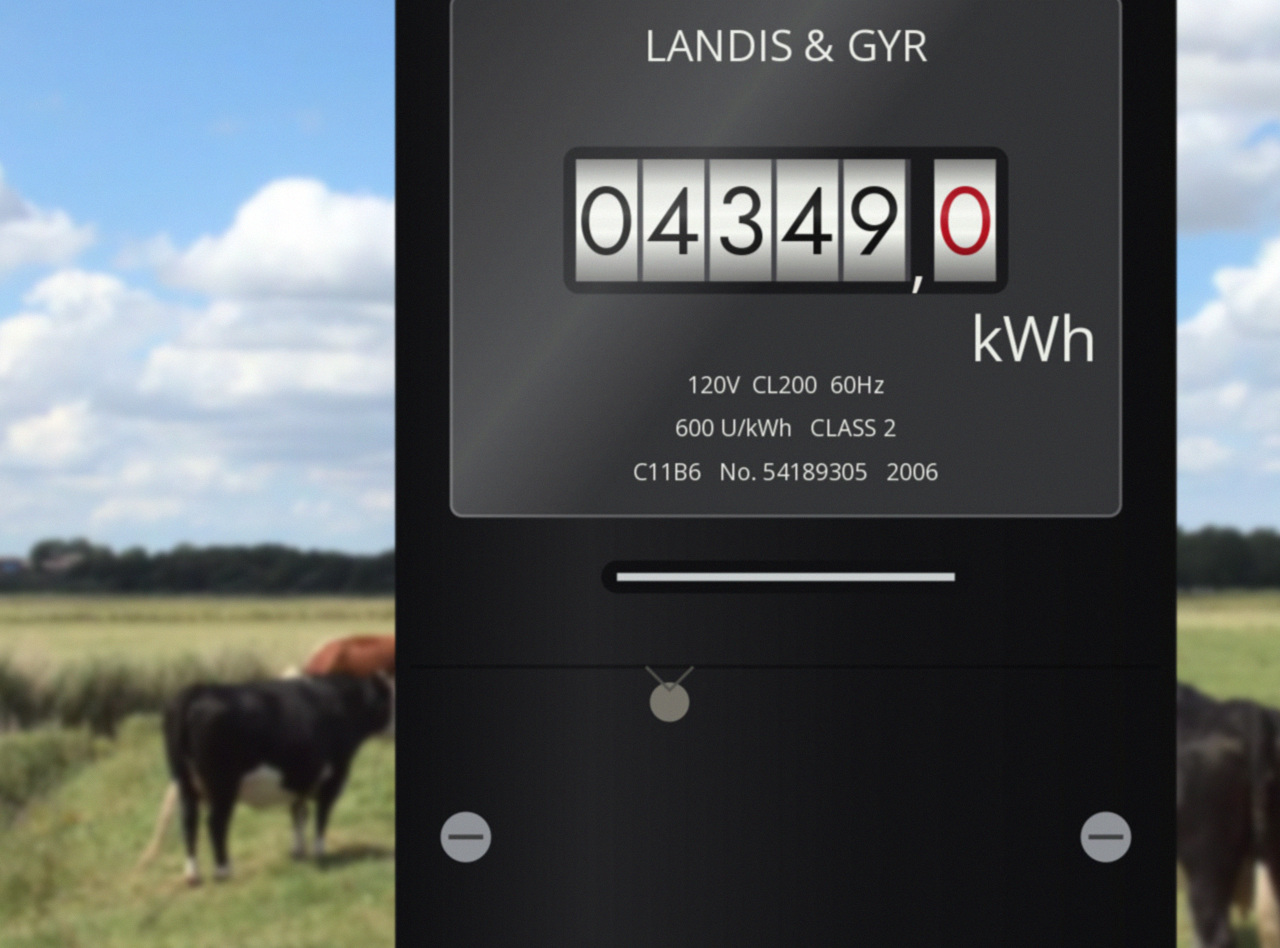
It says 4349.0; kWh
